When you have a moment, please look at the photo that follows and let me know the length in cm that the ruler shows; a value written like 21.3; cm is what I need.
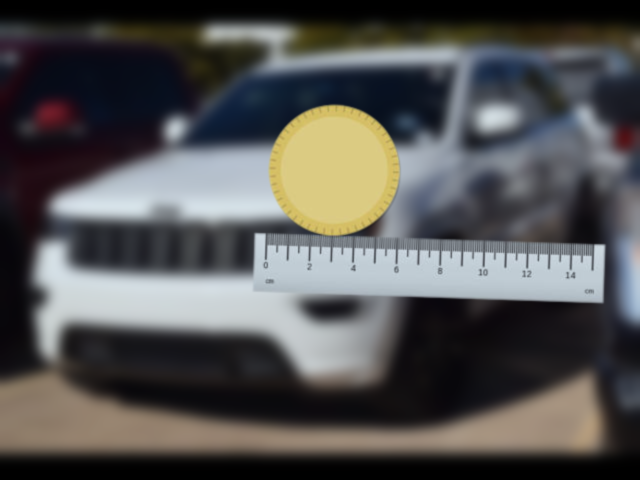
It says 6; cm
